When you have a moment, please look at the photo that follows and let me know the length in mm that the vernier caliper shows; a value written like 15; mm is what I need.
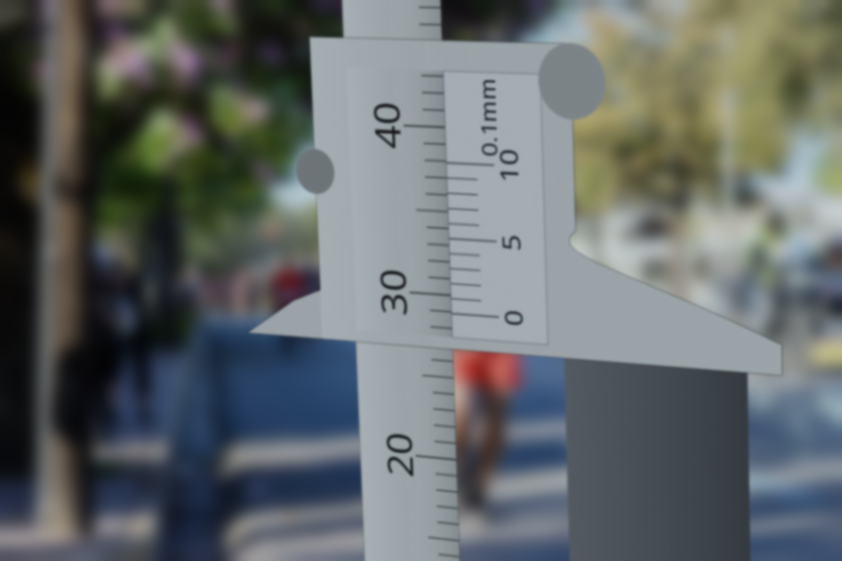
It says 28.9; mm
